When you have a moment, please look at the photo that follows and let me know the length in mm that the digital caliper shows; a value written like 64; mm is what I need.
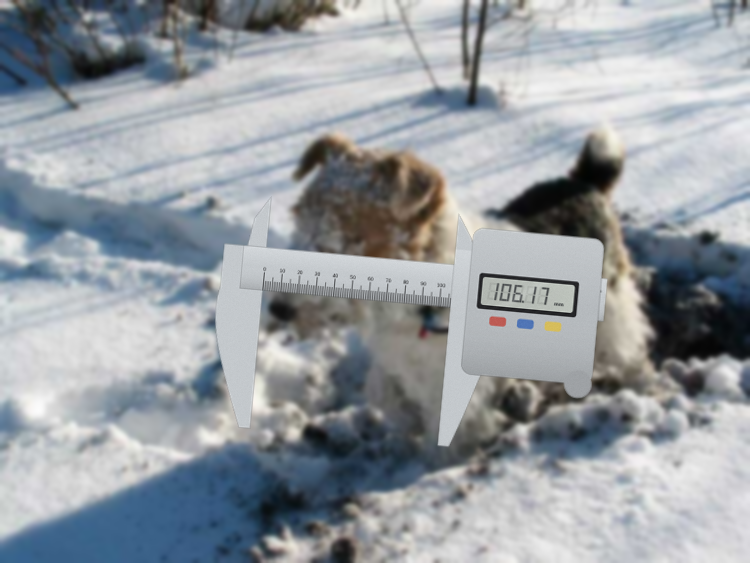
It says 106.17; mm
